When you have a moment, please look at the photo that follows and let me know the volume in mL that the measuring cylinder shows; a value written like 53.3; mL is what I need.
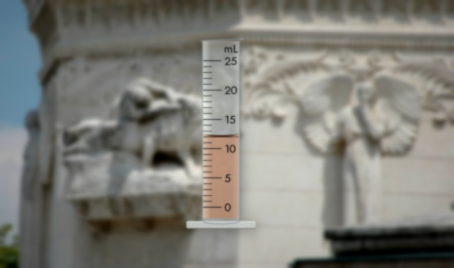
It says 12; mL
